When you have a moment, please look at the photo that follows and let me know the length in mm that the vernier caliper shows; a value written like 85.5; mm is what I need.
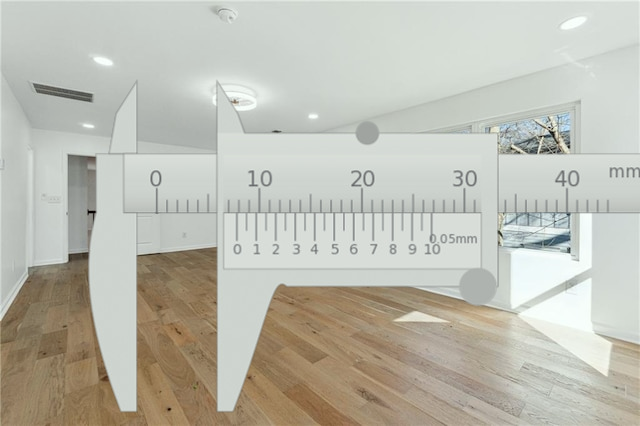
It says 7.8; mm
